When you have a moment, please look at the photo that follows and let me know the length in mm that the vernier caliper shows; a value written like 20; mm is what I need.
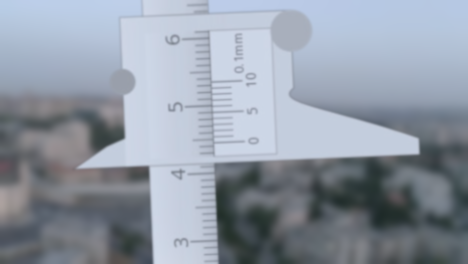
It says 44.5; mm
